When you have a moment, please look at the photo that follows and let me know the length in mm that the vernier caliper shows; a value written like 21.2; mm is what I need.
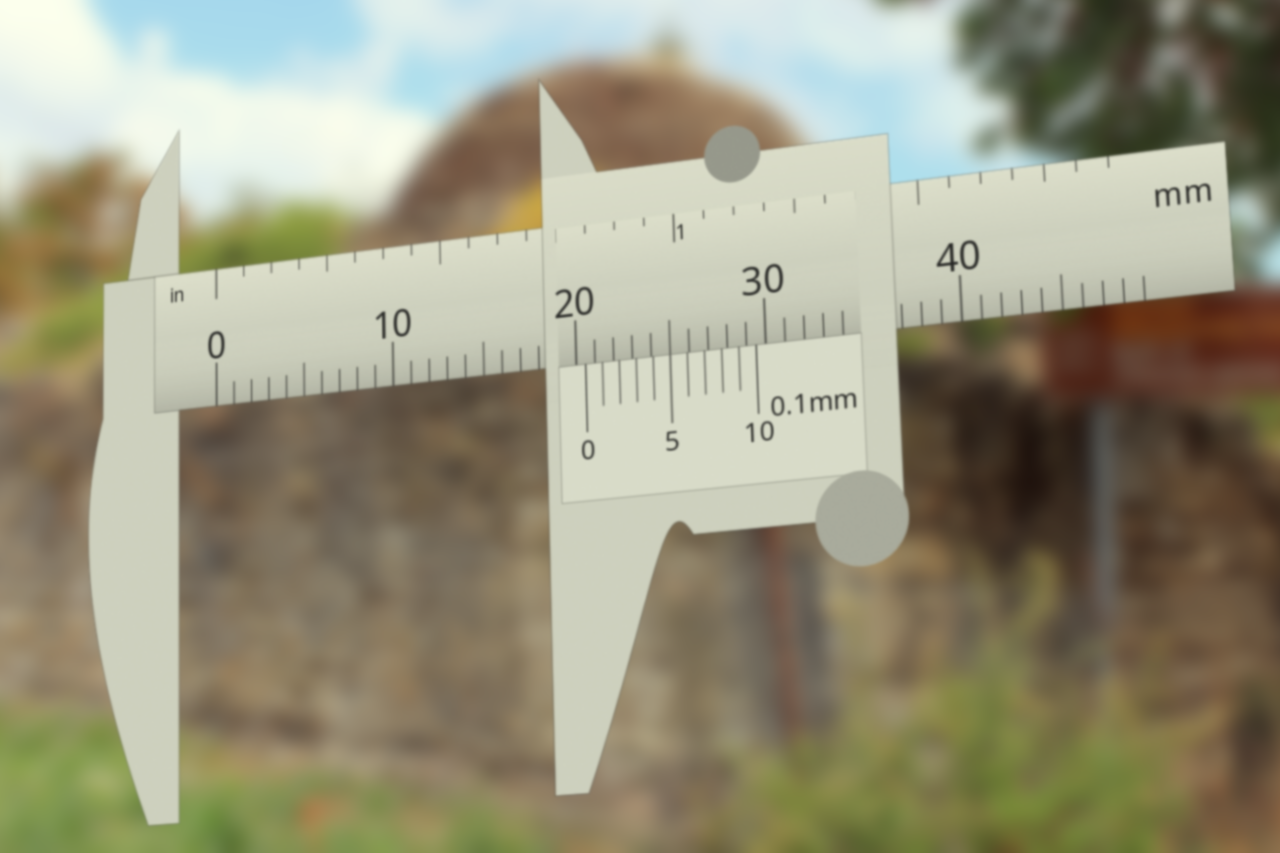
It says 20.5; mm
